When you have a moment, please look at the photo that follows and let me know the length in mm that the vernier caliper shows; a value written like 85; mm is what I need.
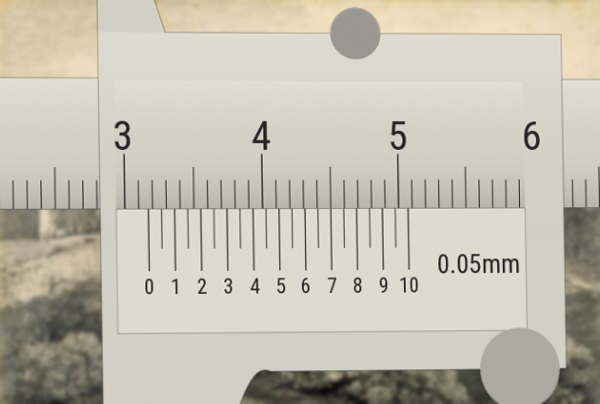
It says 31.7; mm
